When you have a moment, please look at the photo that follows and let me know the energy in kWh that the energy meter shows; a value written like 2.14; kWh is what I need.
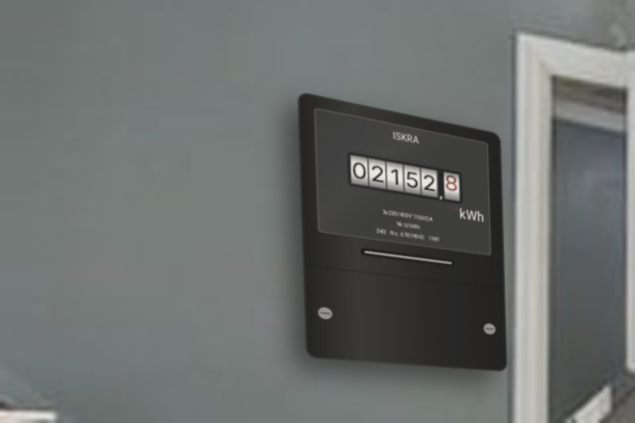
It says 2152.8; kWh
